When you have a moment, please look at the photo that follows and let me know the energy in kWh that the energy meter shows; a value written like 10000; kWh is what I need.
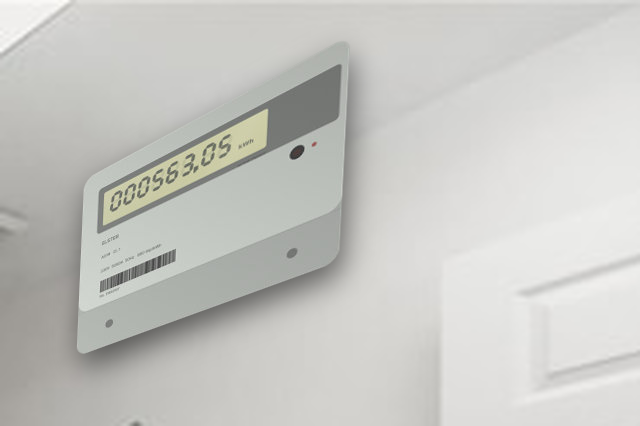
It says 563.05; kWh
